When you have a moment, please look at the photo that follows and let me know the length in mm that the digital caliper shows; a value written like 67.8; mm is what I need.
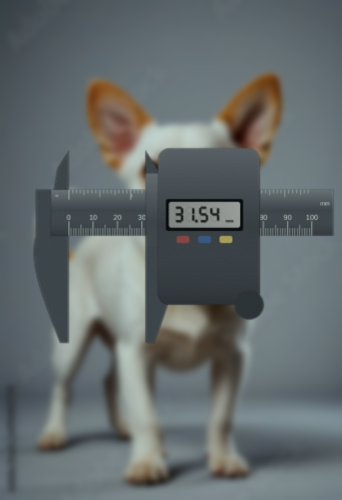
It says 31.54; mm
